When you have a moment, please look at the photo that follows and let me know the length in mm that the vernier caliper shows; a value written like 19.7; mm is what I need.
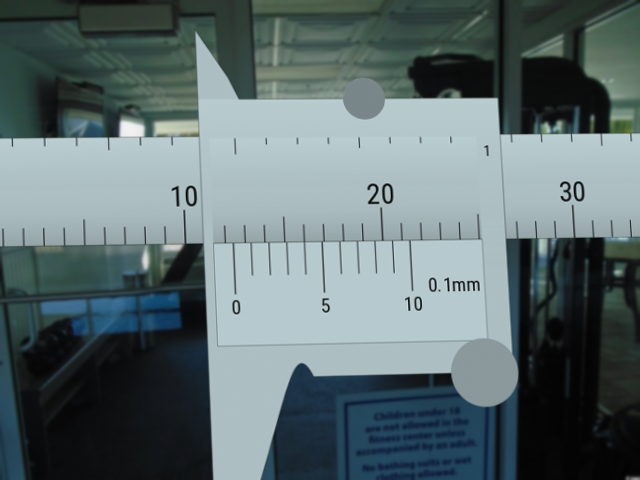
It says 12.4; mm
